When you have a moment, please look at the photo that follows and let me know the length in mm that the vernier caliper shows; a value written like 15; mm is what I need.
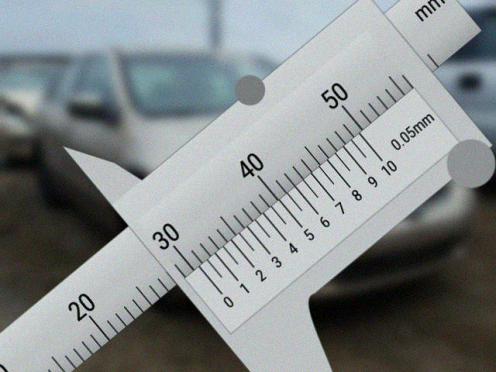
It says 30.6; mm
